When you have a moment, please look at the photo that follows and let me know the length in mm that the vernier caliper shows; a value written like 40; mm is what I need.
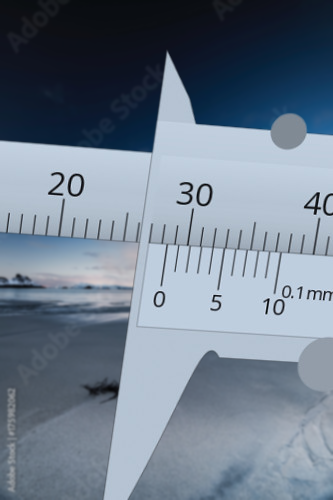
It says 28.4; mm
